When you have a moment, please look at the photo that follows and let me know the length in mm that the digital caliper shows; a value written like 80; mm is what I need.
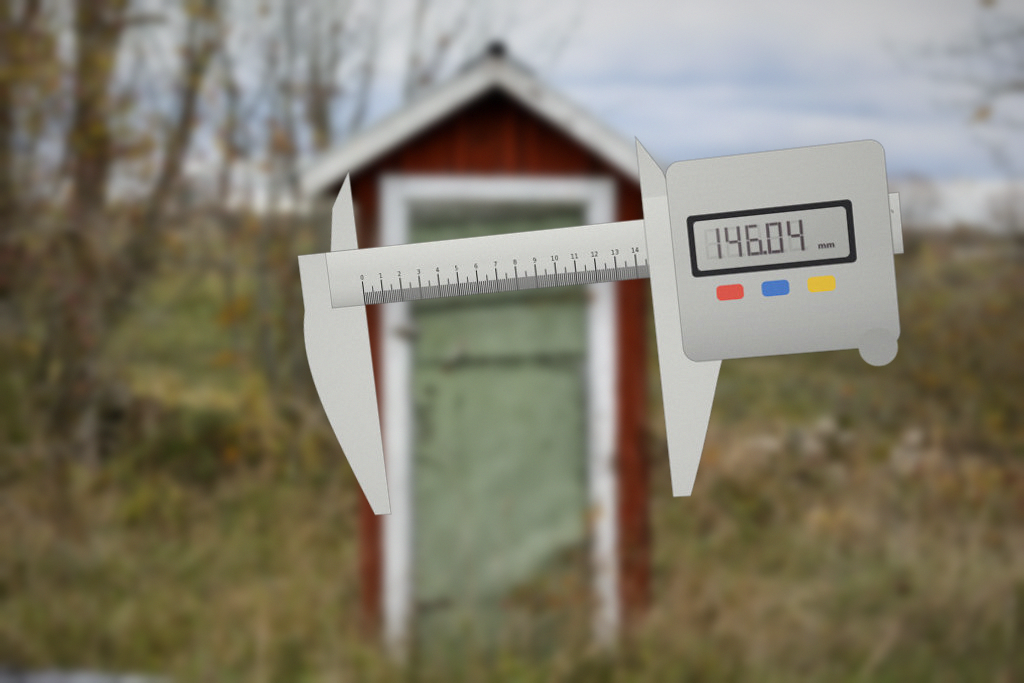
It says 146.04; mm
